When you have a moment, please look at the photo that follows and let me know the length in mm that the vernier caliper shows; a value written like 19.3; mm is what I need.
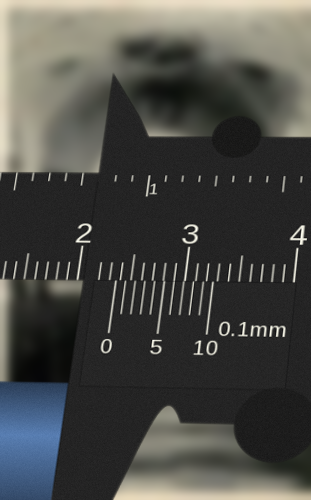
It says 23.6; mm
